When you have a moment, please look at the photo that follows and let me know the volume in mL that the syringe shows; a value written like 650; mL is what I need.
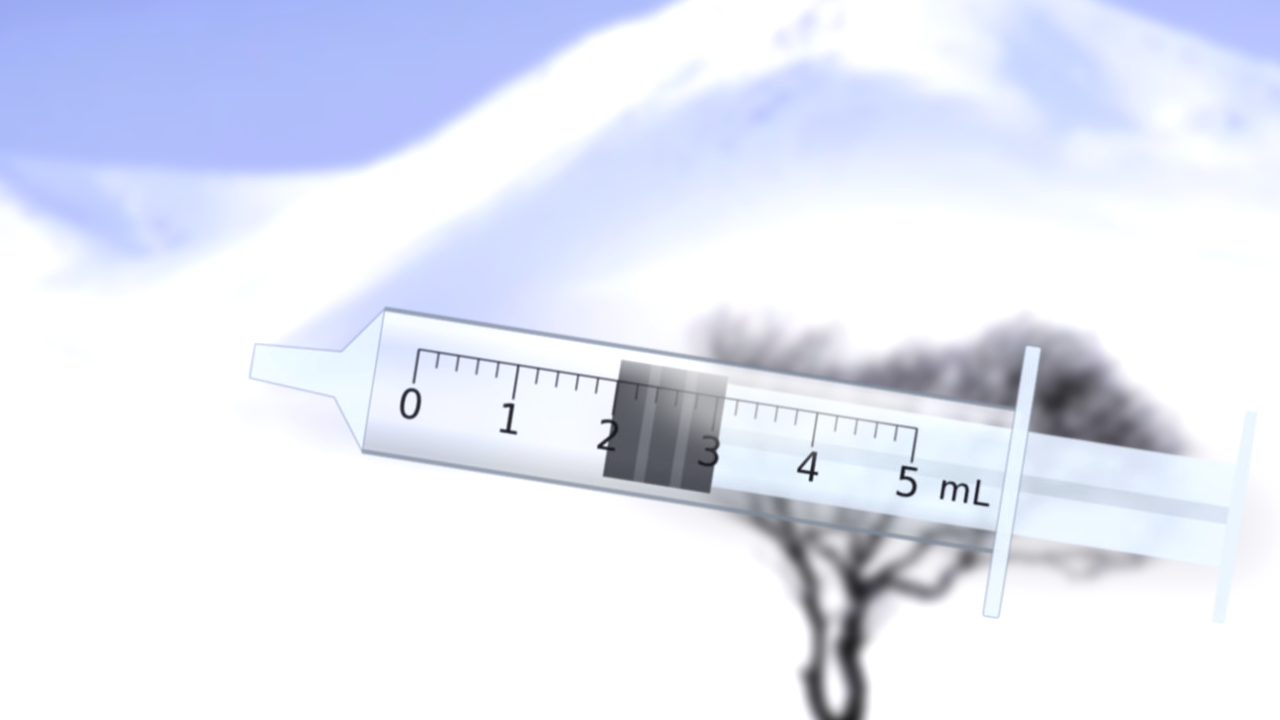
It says 2; mL
